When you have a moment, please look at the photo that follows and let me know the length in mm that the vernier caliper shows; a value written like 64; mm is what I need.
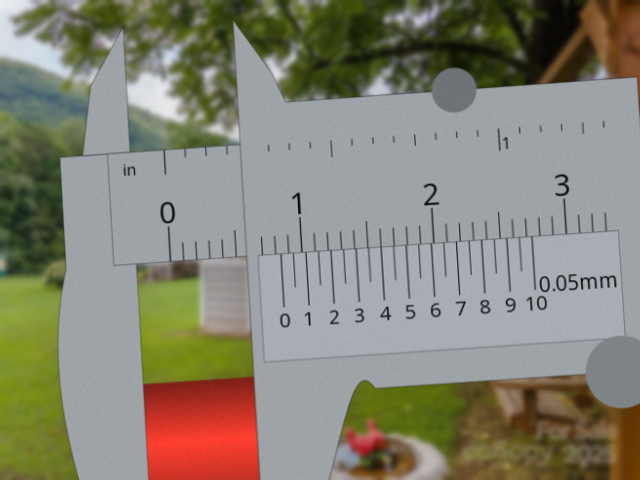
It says 8.4; mm
